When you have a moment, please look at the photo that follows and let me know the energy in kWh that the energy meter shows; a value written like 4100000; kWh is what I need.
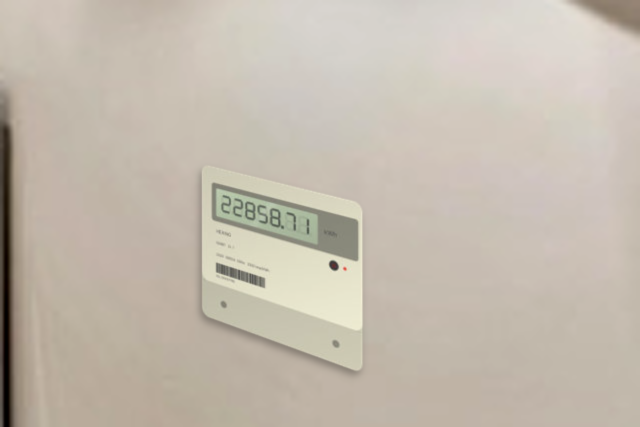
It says 22858.71; kWh
